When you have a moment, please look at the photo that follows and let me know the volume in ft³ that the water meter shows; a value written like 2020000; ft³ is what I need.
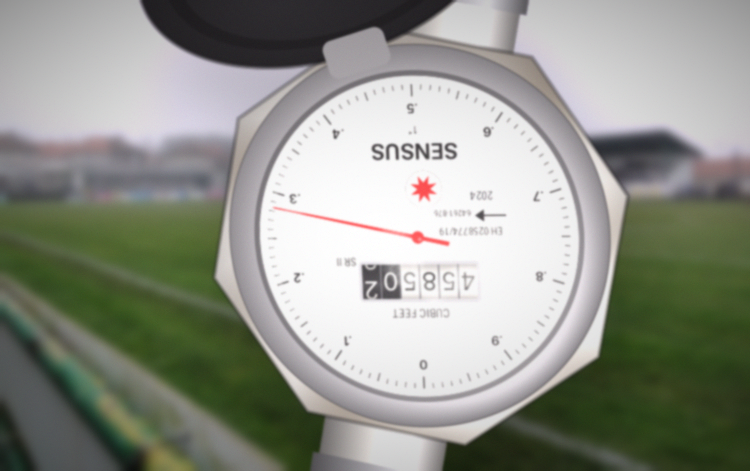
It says 458502.28; ft³
